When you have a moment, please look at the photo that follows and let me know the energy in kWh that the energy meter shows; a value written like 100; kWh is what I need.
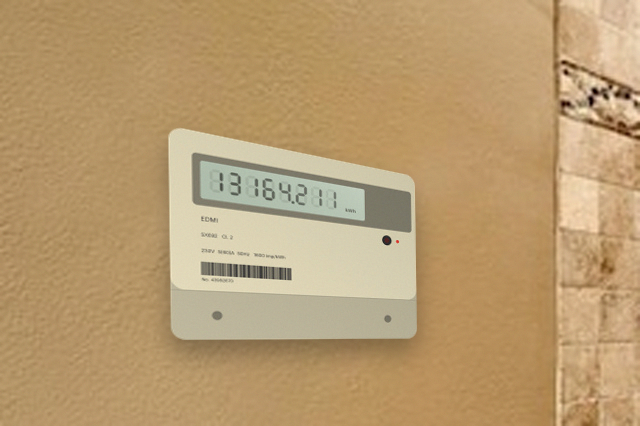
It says 13164.211; kWh
